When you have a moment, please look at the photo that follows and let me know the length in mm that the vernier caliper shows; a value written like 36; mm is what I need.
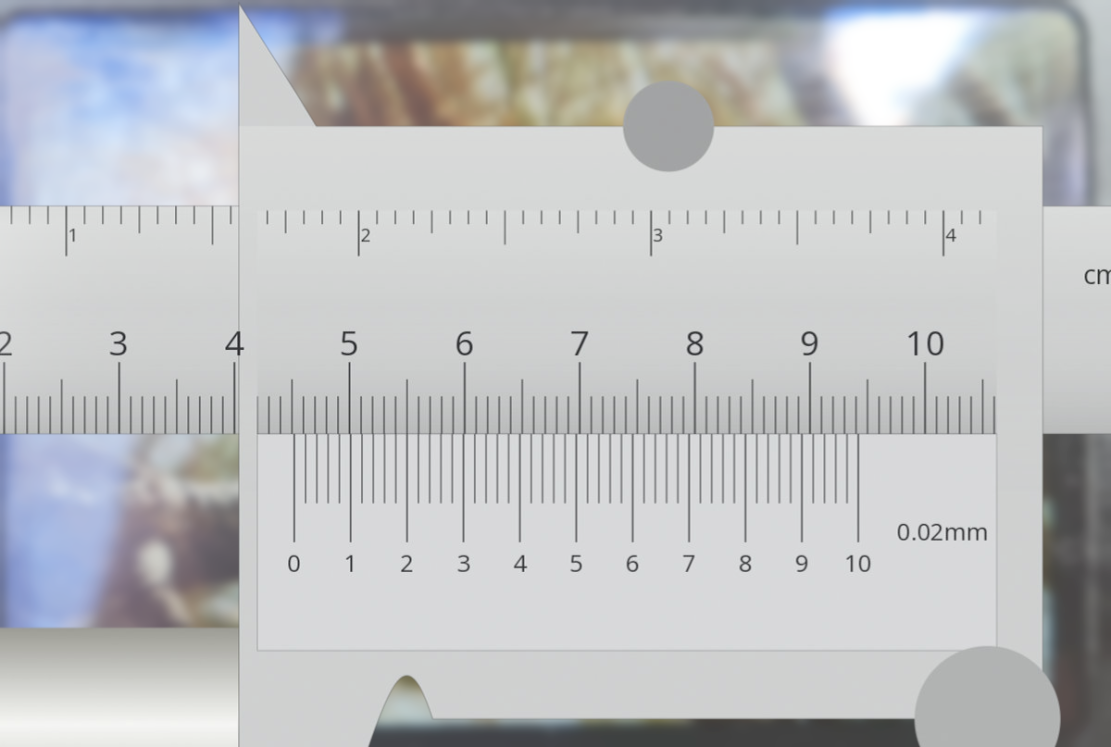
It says 45.2; mm
